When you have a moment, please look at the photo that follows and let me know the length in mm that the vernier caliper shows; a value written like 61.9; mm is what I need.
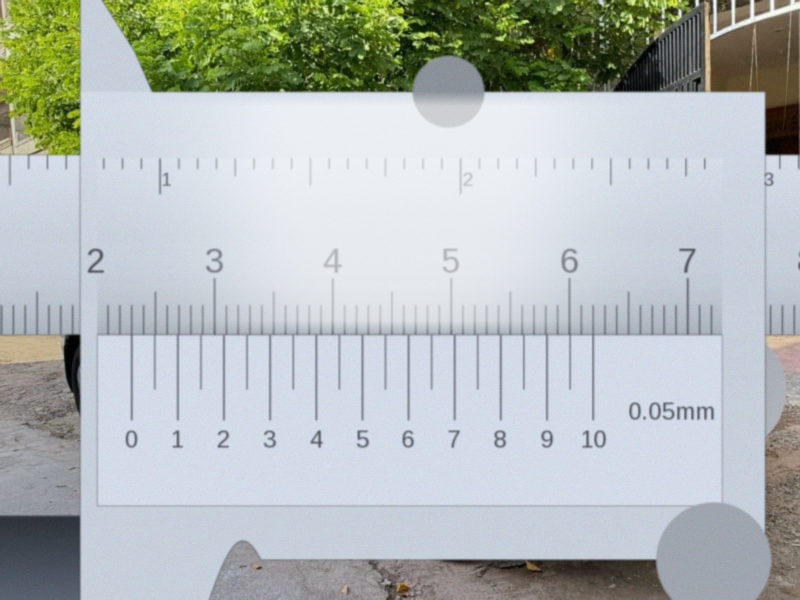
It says 23.0; mm
